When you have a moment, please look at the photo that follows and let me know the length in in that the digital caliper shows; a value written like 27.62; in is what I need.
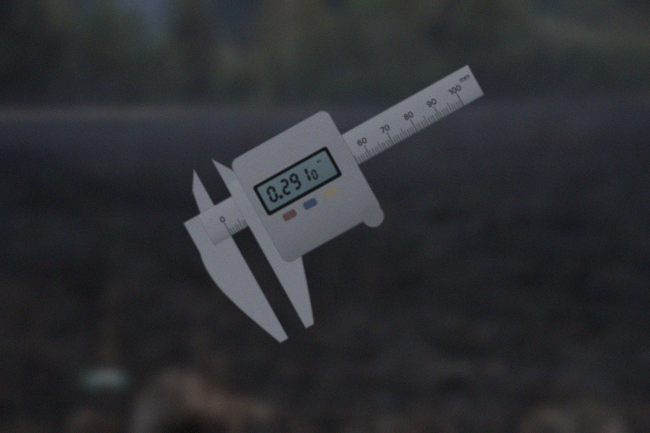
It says 0.2910; in
